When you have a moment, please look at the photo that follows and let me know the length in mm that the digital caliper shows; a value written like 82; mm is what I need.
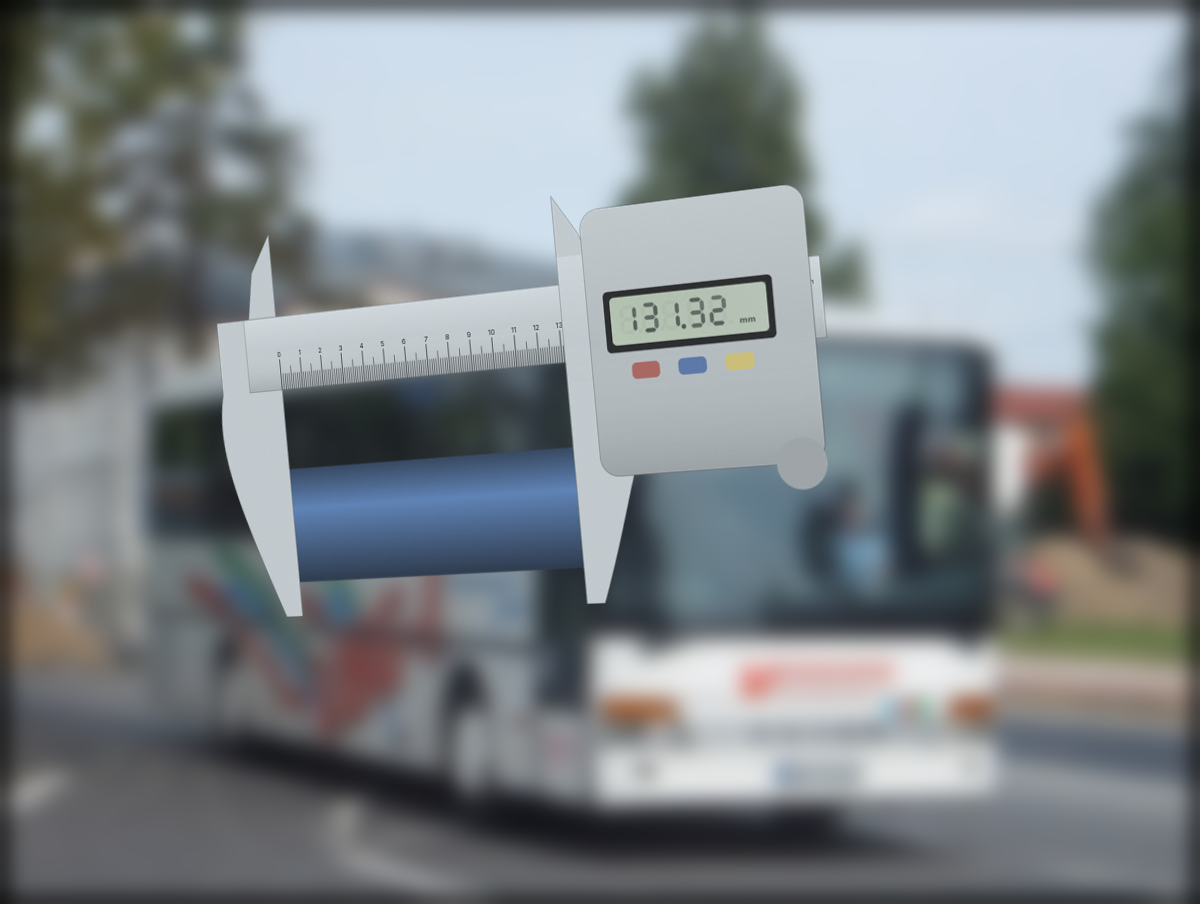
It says 131.32; mm
